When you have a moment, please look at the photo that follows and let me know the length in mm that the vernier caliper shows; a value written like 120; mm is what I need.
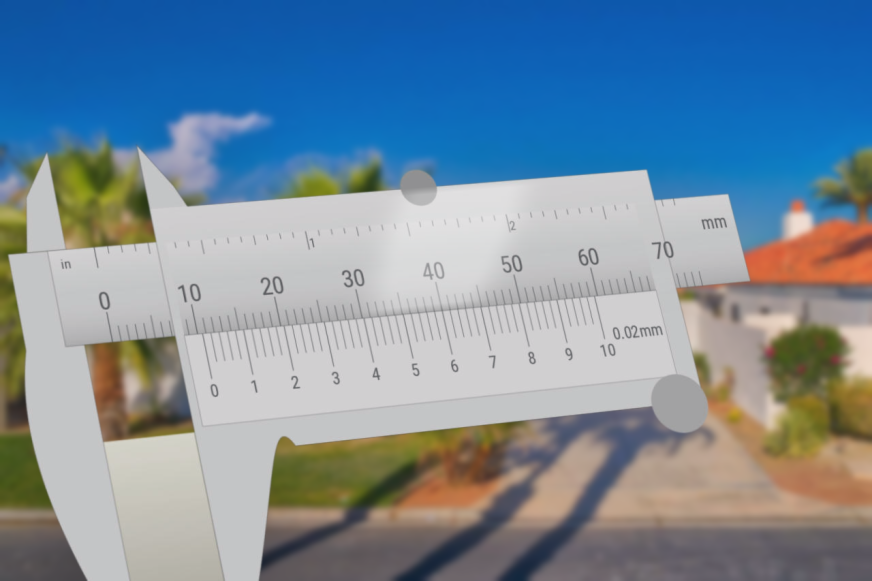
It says 10.6; mm
